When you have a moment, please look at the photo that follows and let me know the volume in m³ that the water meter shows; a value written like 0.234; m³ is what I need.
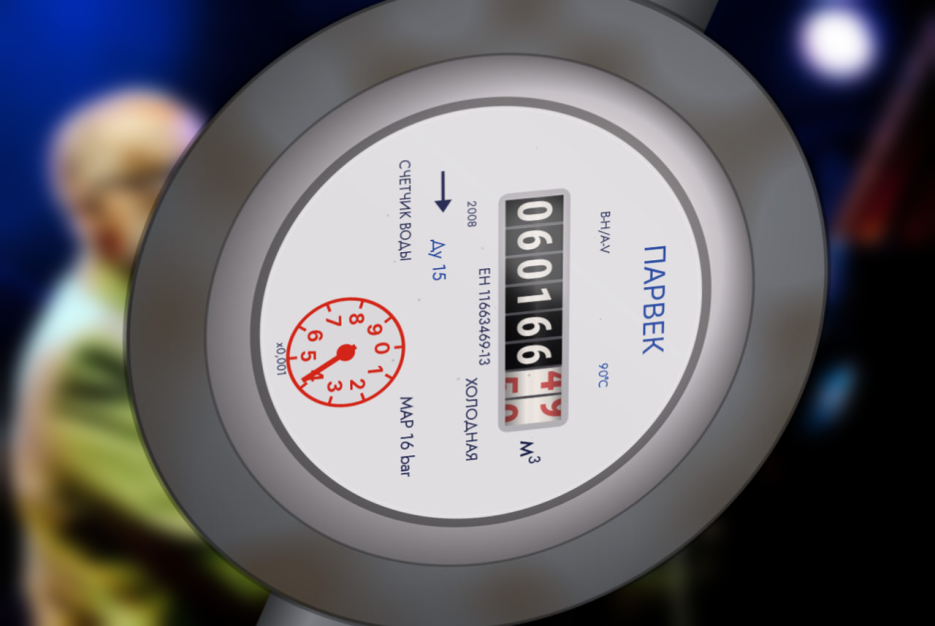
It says 60166.494; m³
